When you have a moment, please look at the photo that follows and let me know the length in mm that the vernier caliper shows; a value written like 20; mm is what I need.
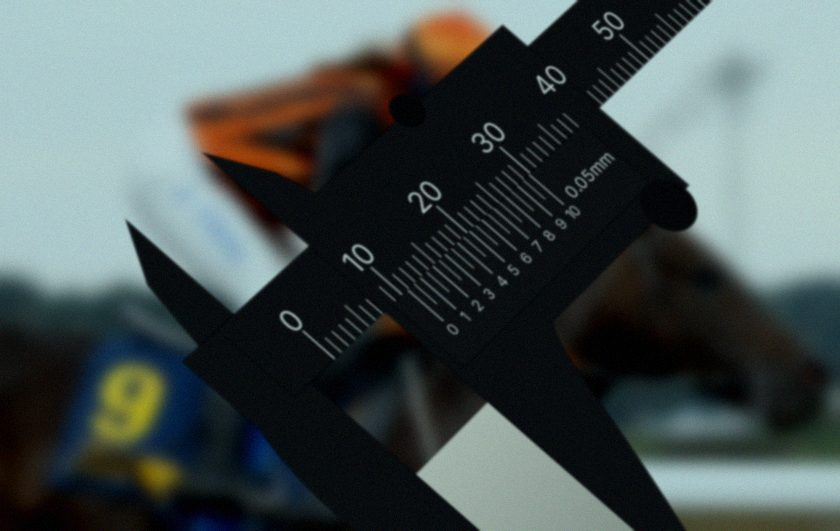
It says 10.8; mm
